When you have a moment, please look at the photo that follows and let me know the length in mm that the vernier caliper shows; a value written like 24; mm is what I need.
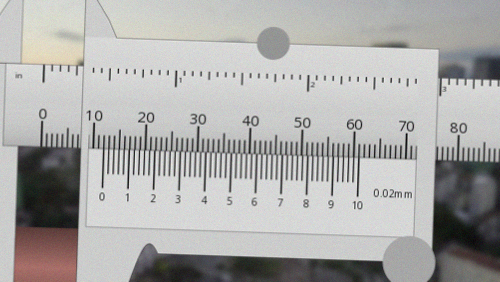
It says 12.0; mm
